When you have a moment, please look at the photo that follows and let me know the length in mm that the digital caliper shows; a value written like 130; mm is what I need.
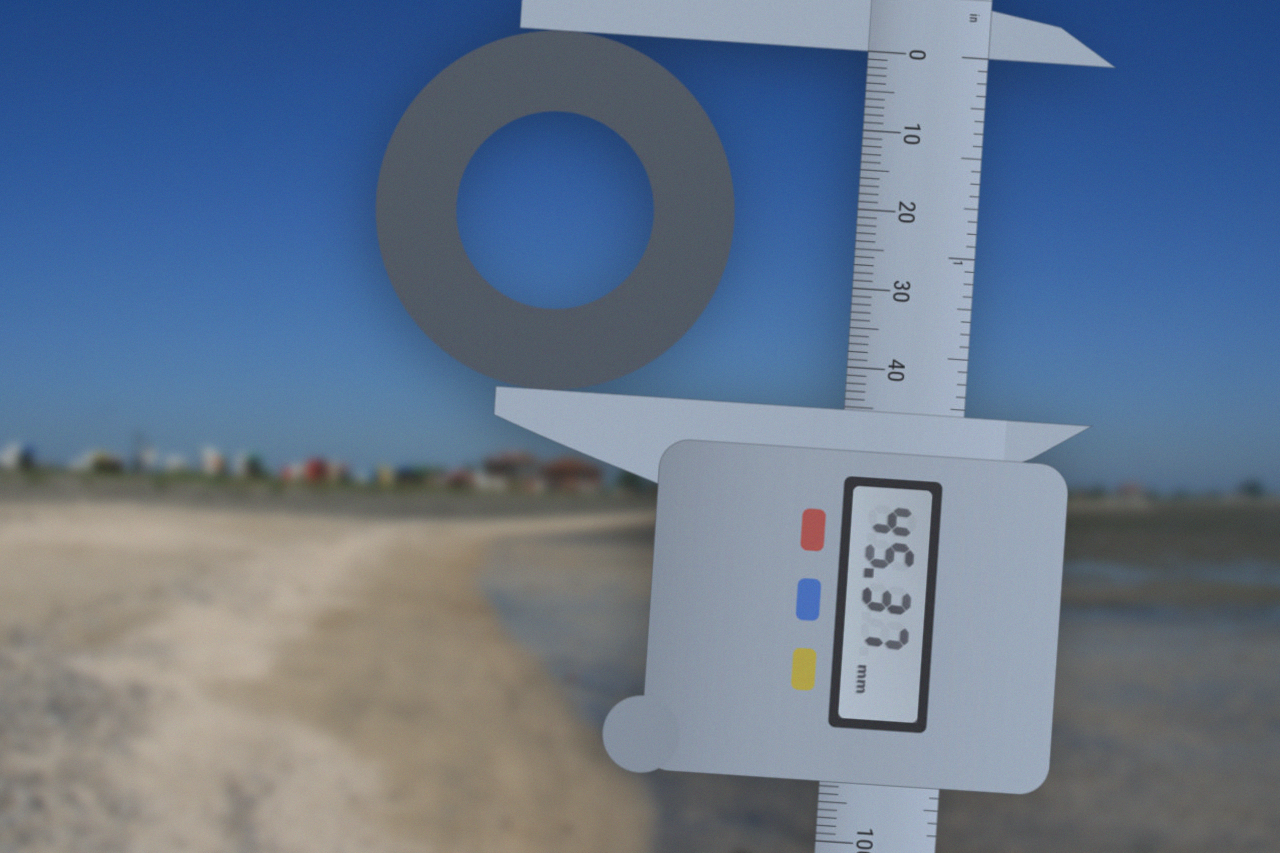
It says 45.37; mm
